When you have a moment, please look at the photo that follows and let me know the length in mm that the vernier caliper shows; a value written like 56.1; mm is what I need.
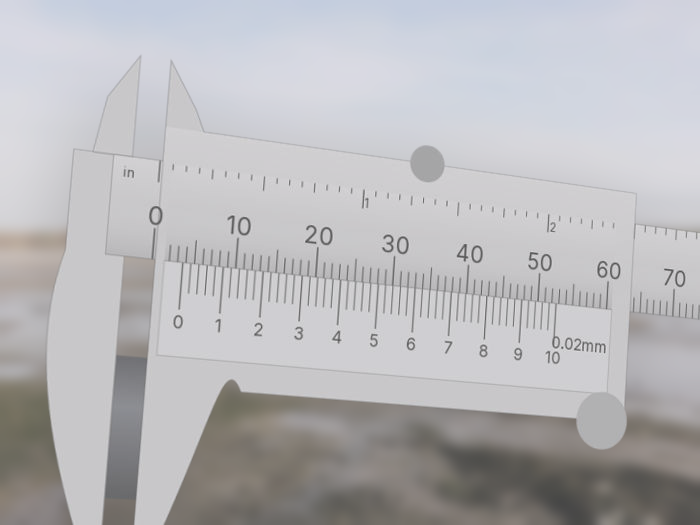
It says 3.6; mm
